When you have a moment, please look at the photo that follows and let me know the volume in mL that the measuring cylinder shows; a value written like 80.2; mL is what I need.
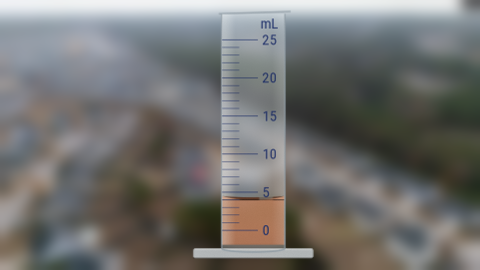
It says 4; mL
